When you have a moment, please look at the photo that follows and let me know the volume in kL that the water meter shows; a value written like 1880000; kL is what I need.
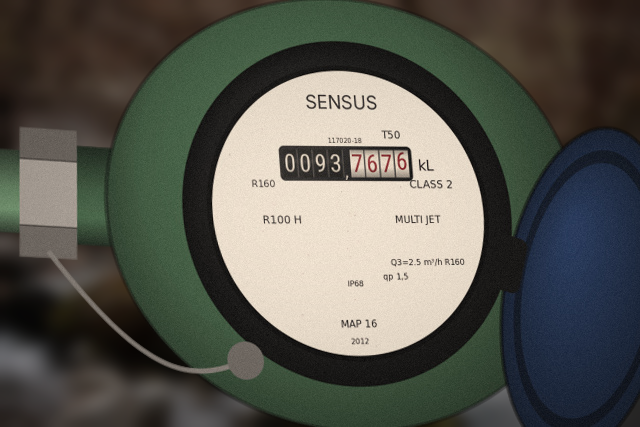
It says 93.7676; kL
